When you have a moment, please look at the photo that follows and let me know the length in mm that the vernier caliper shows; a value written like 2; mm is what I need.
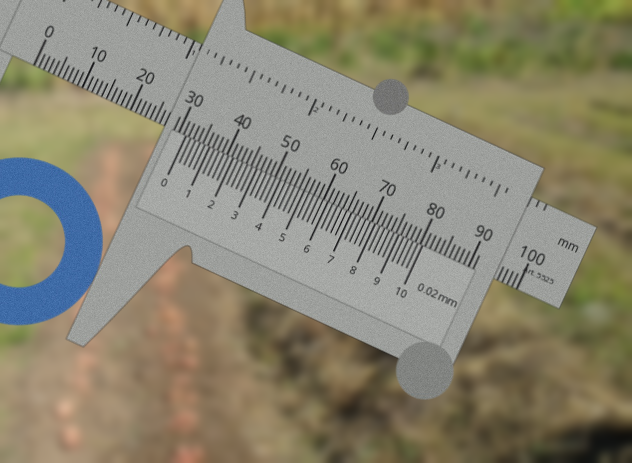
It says 31.5; mm
